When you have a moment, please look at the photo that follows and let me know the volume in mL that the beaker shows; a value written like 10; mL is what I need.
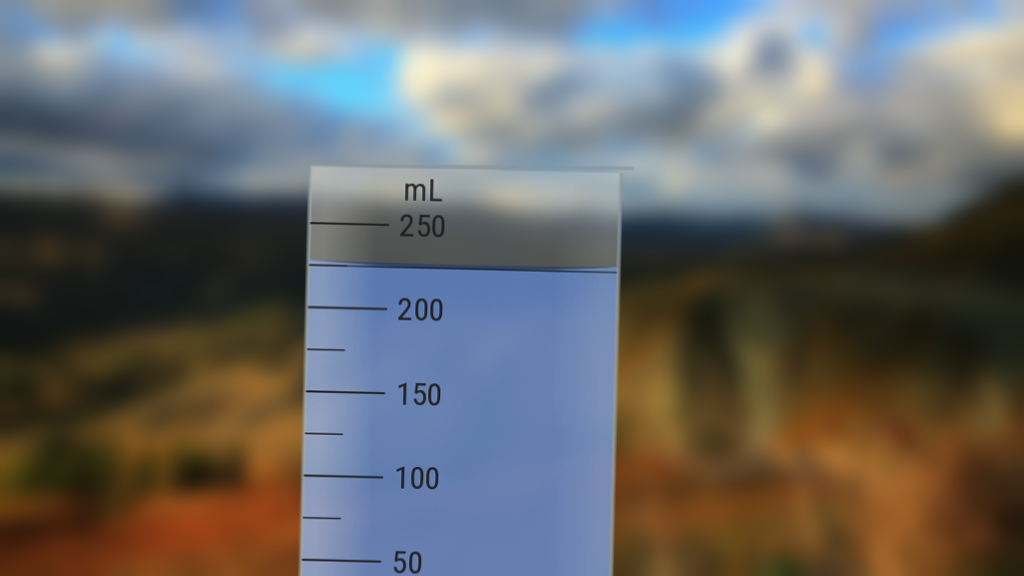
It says 225; mL
